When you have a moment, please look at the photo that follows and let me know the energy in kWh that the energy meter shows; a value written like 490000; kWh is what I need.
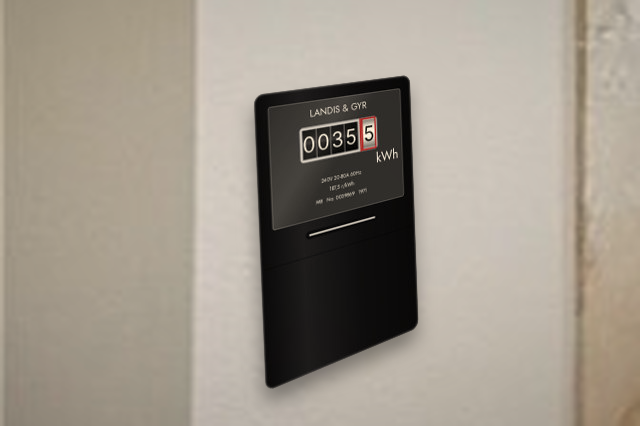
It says 35.5; kWh
